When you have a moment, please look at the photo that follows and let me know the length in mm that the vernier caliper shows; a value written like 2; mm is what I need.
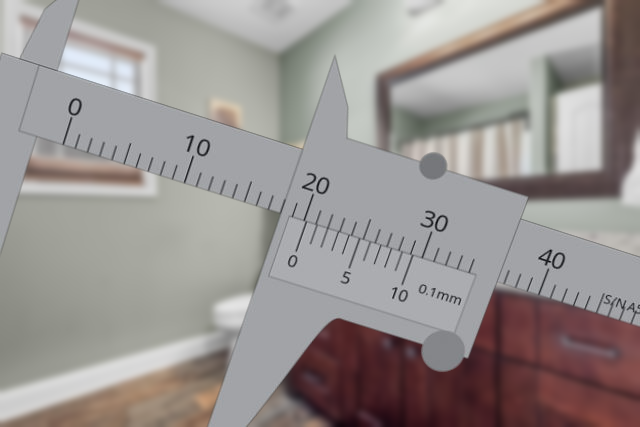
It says 20.2; mm
